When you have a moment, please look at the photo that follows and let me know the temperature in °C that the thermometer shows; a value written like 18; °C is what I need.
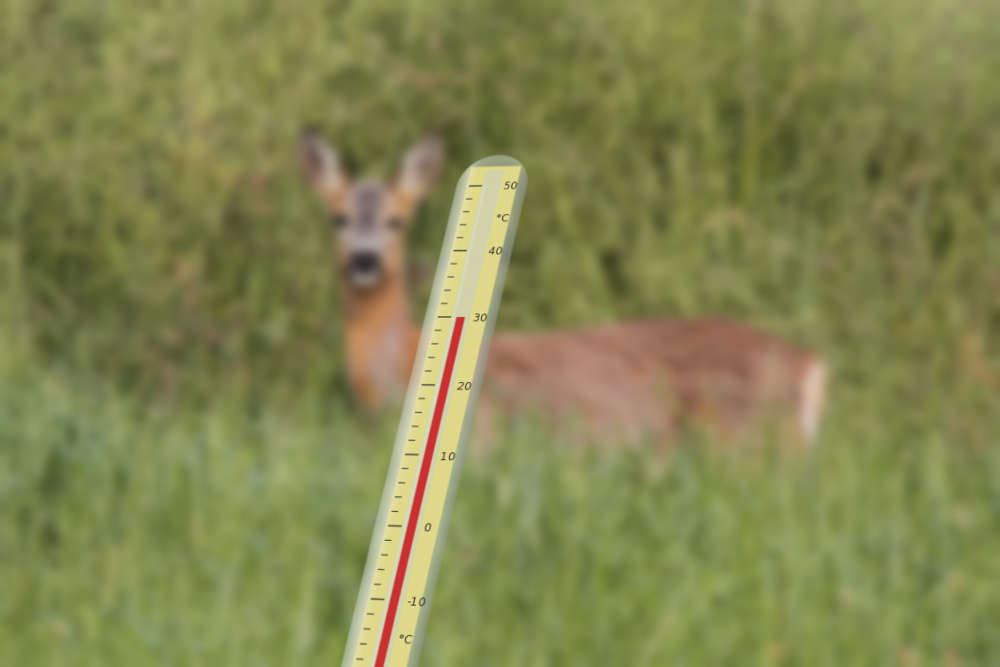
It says 30; °C
